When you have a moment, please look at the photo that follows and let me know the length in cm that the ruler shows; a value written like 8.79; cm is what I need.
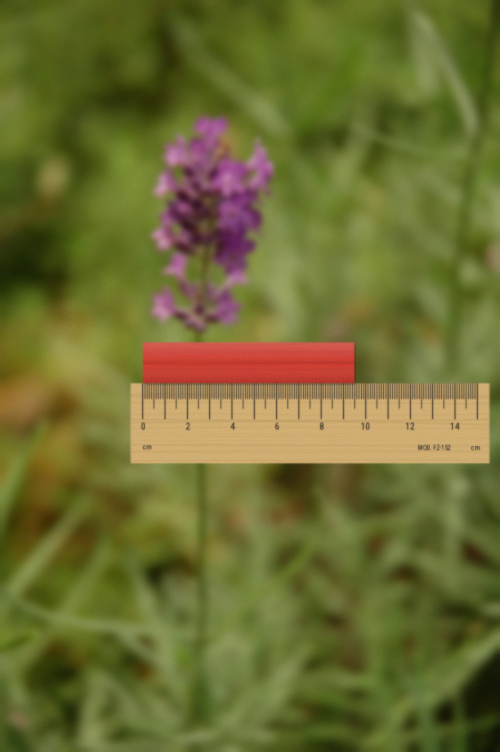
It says 9.5; cm
